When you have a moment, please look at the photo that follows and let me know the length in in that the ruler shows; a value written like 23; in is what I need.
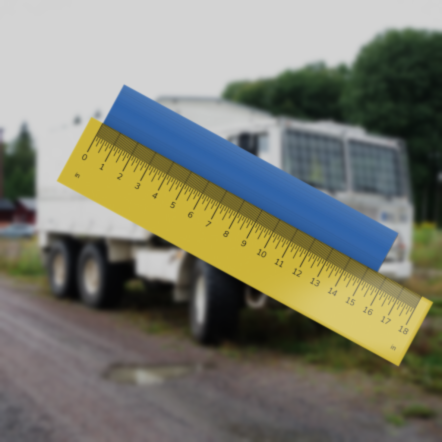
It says 15.5; in
